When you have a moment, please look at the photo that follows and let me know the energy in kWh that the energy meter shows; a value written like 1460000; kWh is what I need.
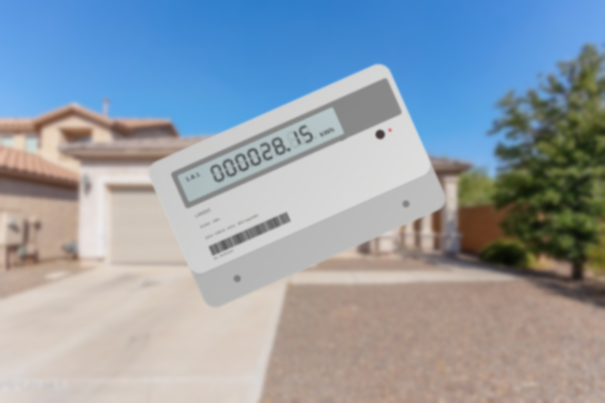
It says 28.15; kWh
